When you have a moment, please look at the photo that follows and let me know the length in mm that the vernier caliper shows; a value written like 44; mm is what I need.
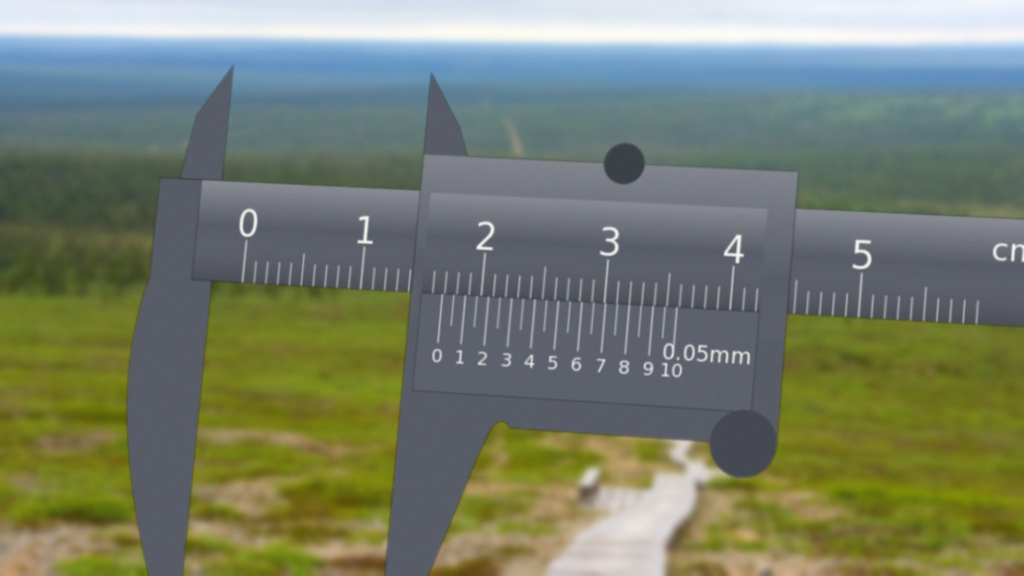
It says 16.8; mm
